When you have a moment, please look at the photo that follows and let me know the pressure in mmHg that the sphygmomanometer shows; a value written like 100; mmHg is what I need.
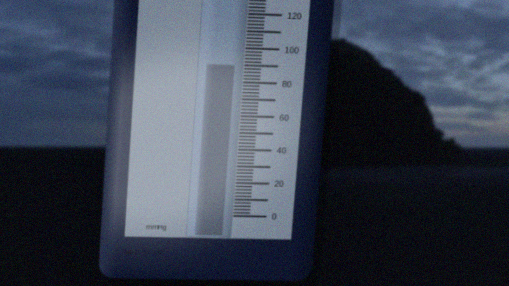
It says 90; mmHg
